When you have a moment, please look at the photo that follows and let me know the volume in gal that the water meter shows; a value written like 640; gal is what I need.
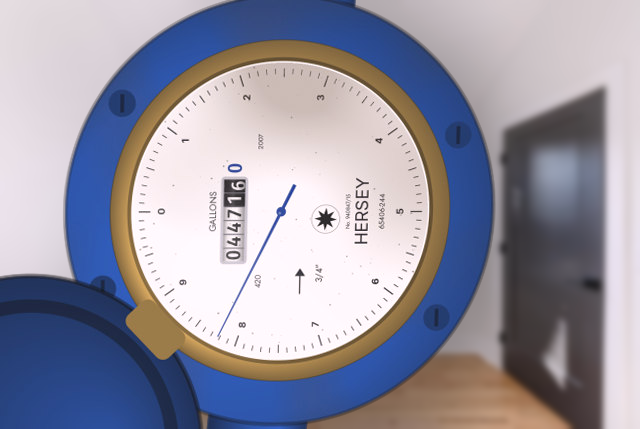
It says 447158.2; gal
